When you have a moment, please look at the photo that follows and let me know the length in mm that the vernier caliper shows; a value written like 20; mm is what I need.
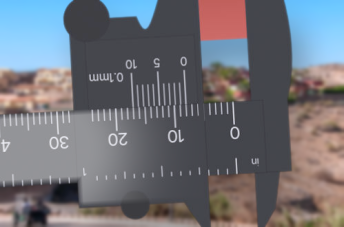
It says 8.0; mm
